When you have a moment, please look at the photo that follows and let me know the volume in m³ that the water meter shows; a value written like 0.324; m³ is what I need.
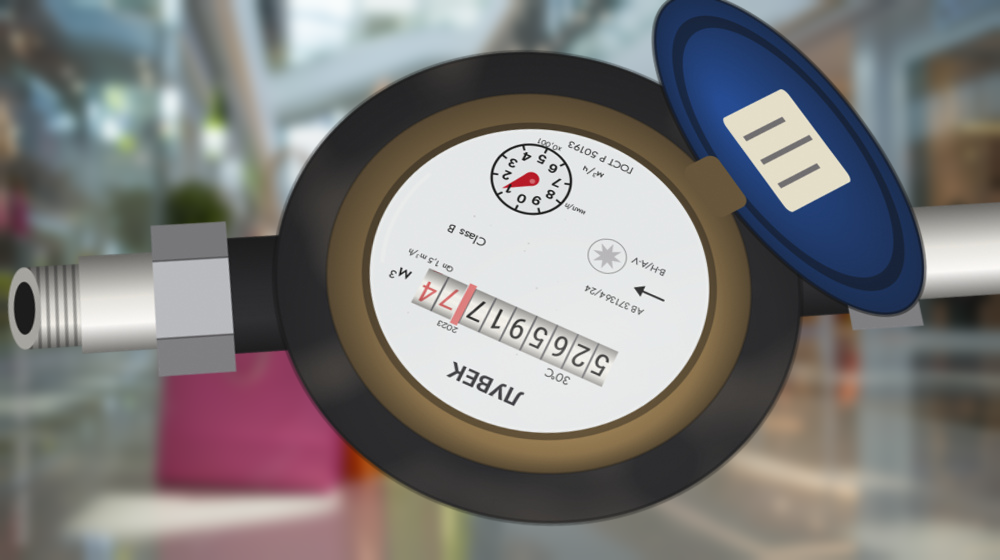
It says 5265917.741; m³
